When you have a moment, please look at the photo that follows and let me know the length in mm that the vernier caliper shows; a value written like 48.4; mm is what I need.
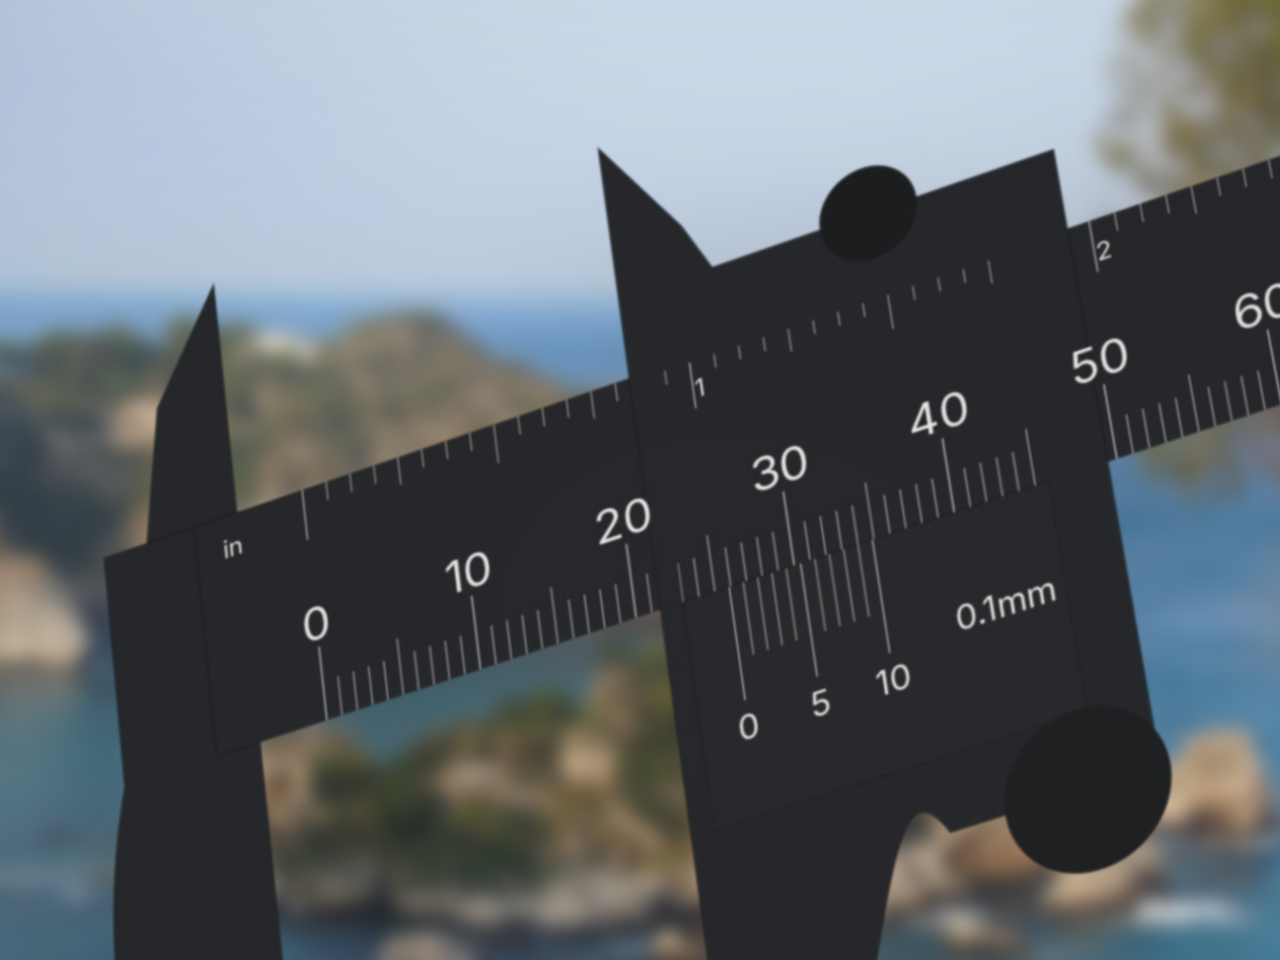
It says 25.9; mm
